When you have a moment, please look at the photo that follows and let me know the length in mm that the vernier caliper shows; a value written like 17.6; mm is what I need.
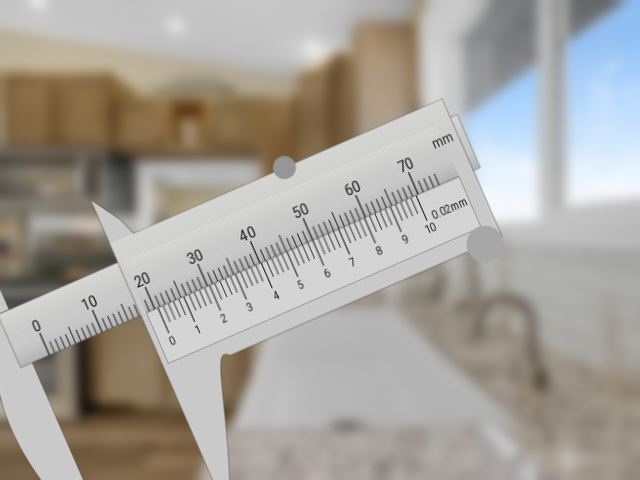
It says 20.6; mm
